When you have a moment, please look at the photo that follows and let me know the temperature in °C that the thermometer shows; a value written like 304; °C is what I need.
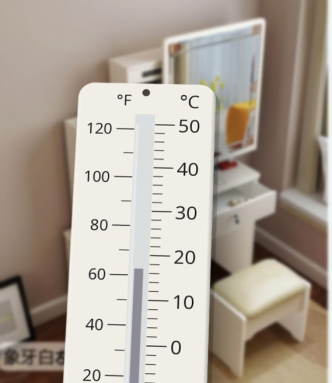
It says 17; °C
